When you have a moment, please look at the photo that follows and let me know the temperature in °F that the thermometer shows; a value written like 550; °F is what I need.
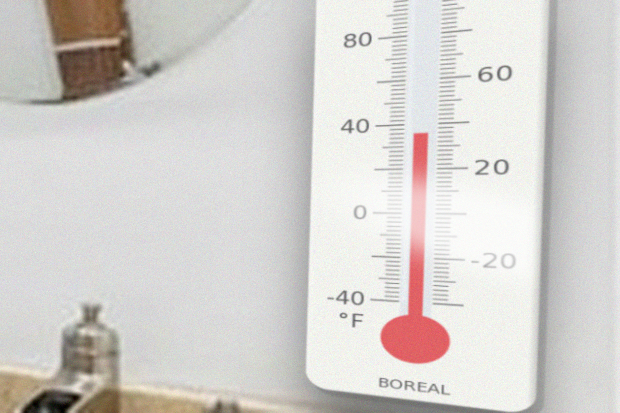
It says 36; °F
